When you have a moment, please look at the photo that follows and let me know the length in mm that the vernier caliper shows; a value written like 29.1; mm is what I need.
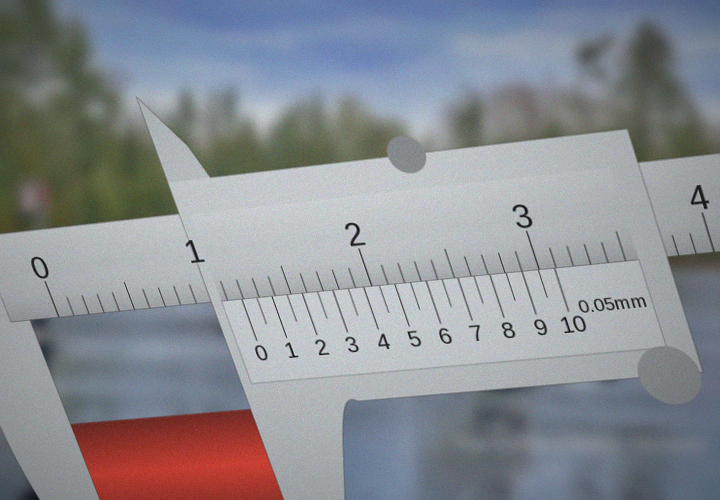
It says 11.9; mm
